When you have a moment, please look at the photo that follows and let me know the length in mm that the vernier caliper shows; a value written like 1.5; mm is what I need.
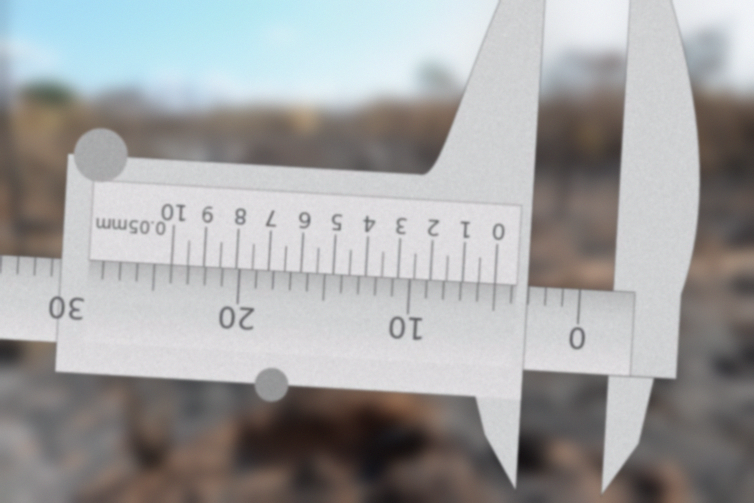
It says 5.0; mm
